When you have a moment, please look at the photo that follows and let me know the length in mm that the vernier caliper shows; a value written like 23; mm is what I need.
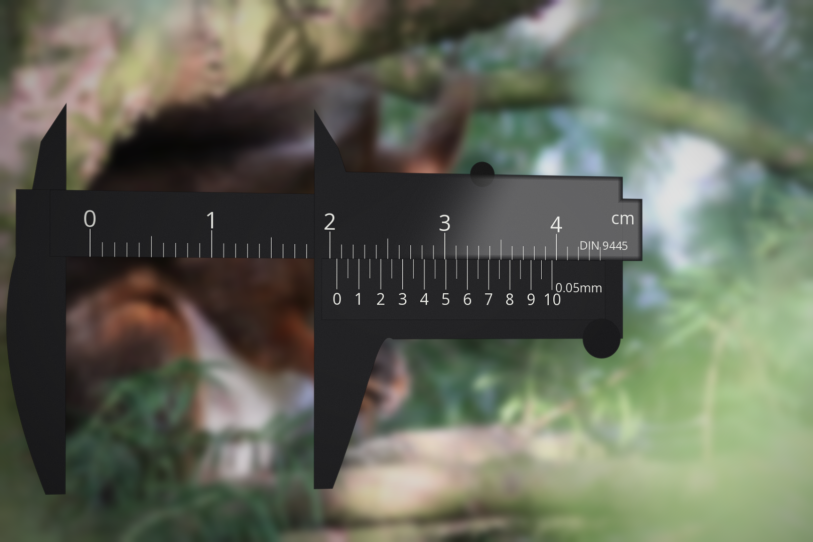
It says 20.6; mm
